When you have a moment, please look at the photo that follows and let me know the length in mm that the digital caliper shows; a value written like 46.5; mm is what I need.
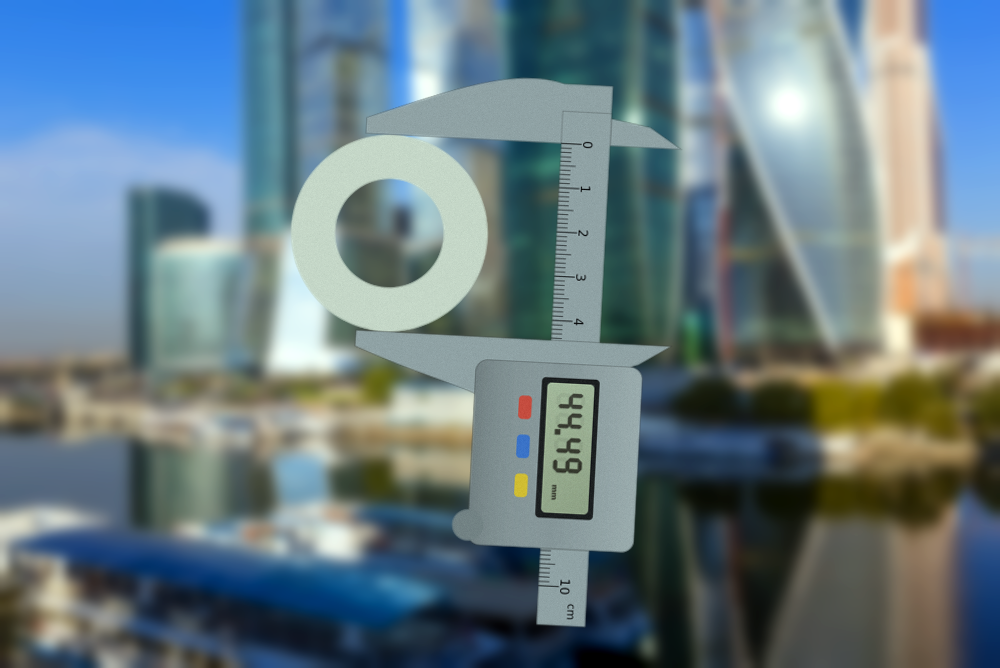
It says 44.49; mm
